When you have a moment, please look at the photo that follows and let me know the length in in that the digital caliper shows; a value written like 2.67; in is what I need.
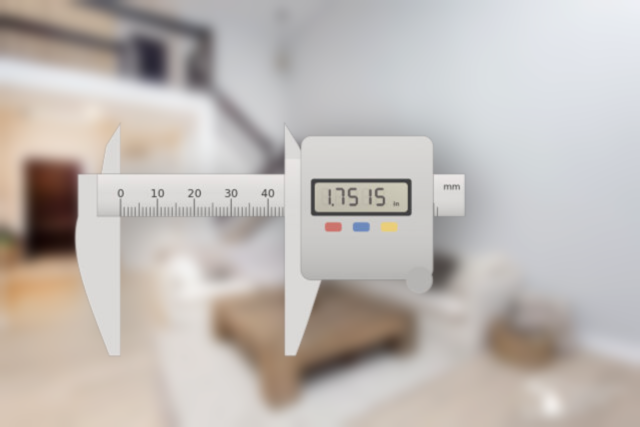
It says 1.7515; in
